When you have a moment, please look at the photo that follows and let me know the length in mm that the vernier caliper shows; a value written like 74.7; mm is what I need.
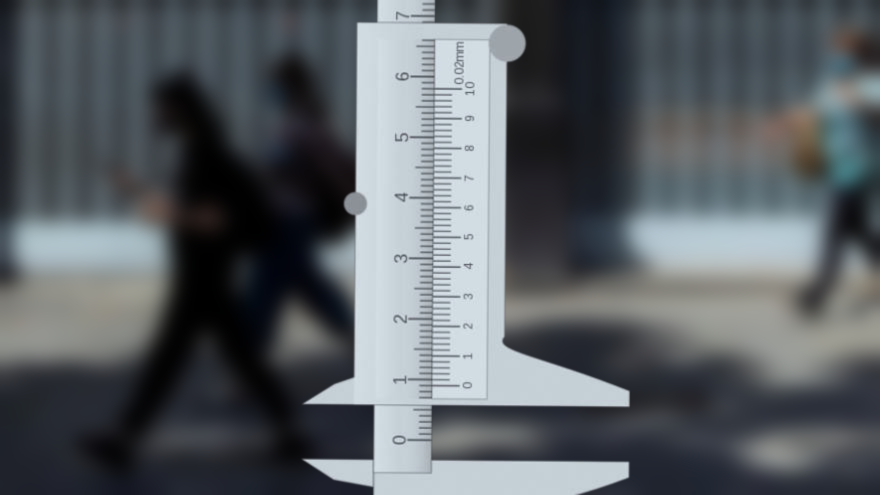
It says 9.0; mm
